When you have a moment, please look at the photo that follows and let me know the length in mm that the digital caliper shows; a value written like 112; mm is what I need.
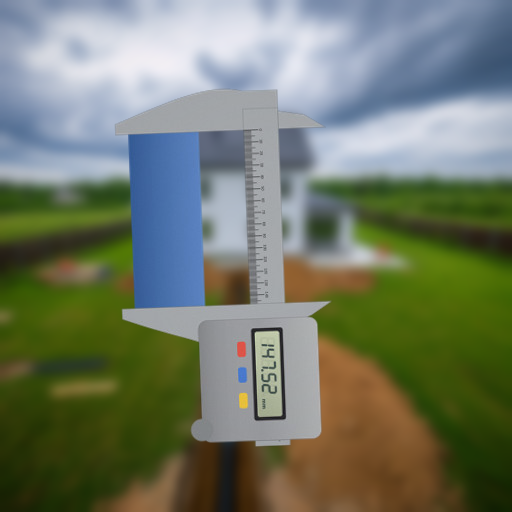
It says 147.52; mm
